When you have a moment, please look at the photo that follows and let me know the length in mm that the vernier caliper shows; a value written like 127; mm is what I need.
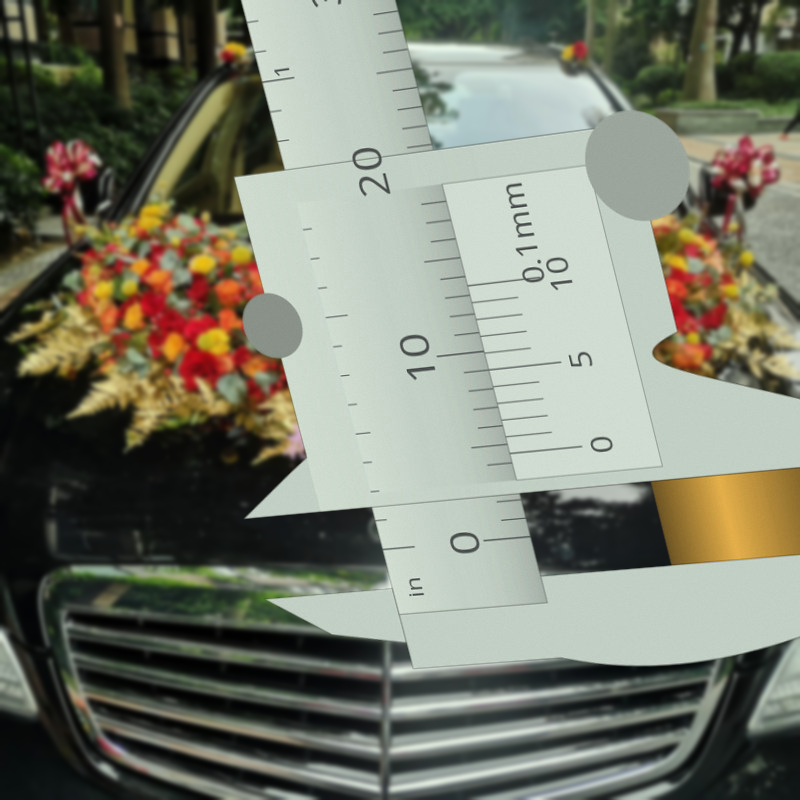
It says 4.5; mm
